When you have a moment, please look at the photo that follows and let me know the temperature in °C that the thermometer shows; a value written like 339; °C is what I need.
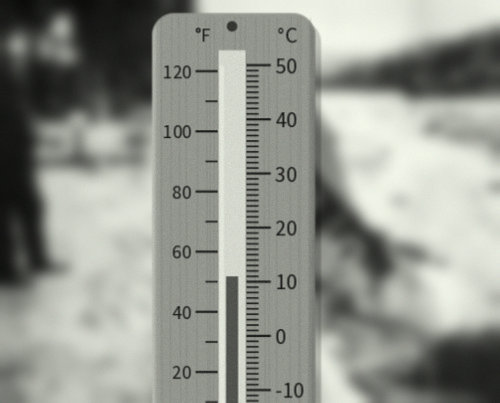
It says 11; °C
